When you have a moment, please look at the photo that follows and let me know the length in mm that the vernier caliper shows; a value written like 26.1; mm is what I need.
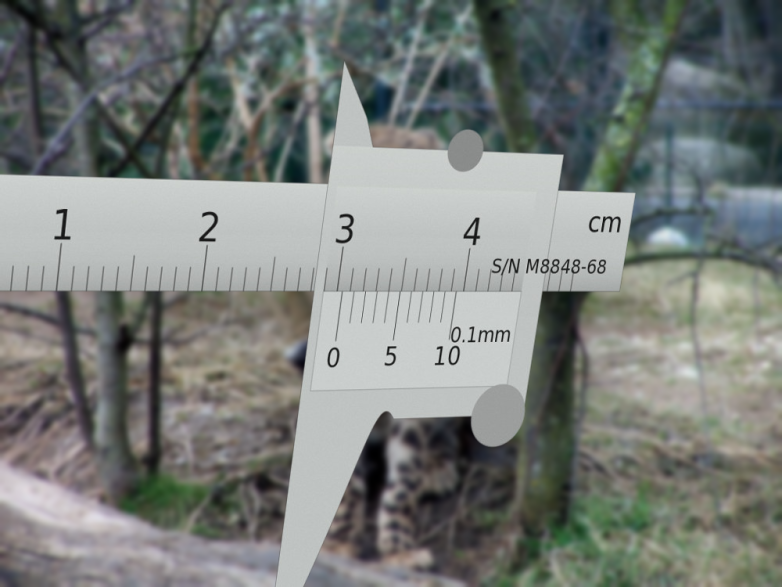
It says 30.4; mm
